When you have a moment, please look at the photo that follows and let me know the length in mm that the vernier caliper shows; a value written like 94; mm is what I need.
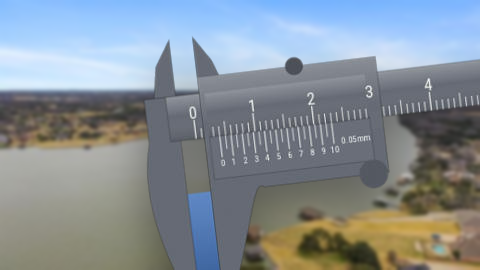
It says 4.0; mm
